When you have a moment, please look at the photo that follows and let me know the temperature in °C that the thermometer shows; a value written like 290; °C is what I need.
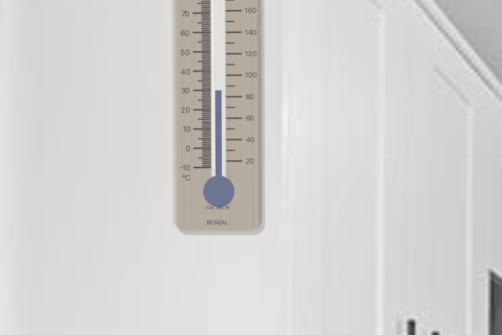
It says 30; °C
